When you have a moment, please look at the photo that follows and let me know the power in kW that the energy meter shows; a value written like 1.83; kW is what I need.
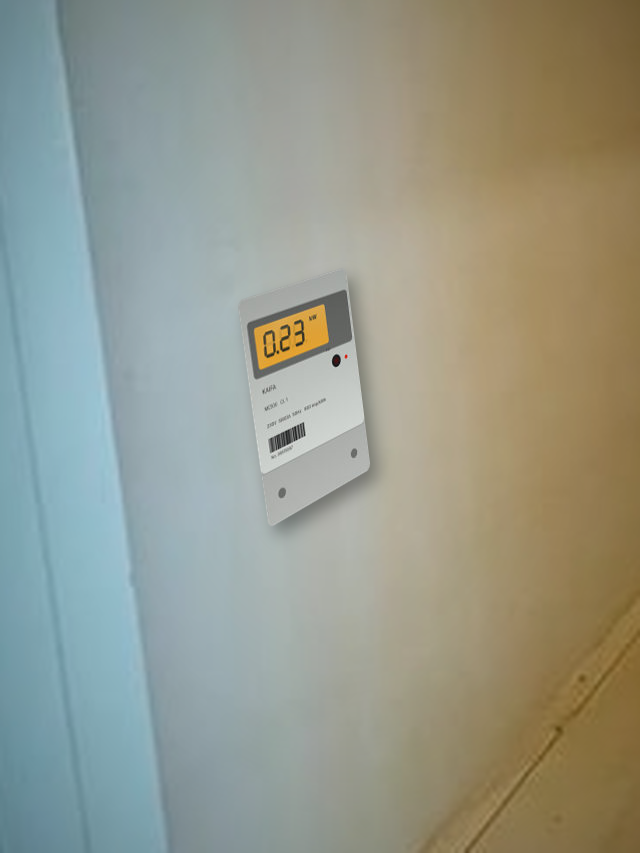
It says 0.23; kW
